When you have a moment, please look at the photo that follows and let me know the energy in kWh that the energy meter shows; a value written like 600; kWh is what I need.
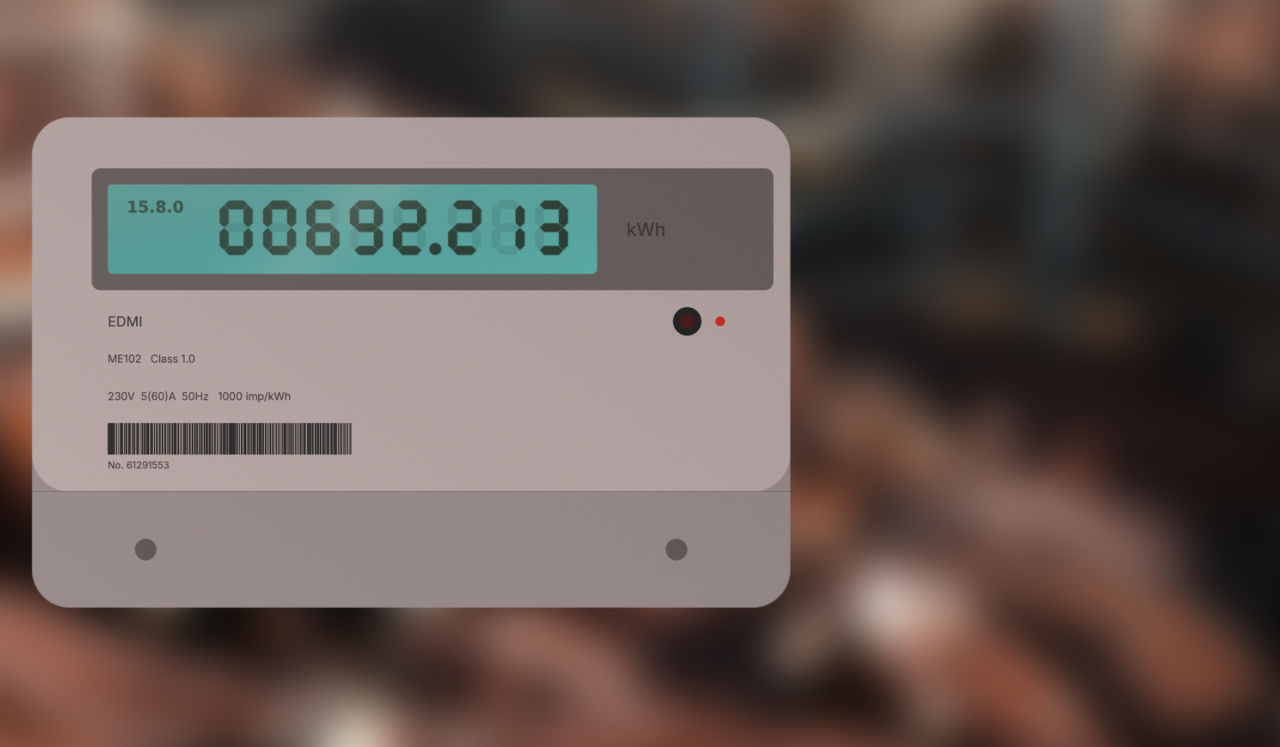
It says 692.213; kWh
